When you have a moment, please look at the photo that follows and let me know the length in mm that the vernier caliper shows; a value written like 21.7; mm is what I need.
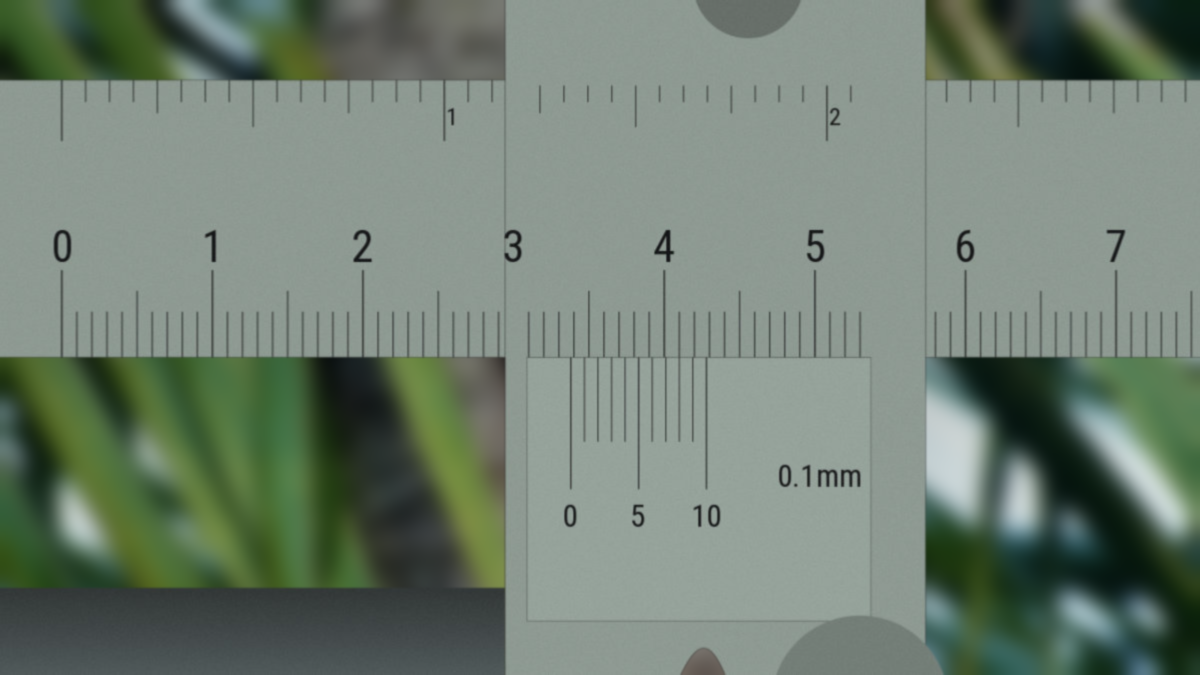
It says 33.8; mm
